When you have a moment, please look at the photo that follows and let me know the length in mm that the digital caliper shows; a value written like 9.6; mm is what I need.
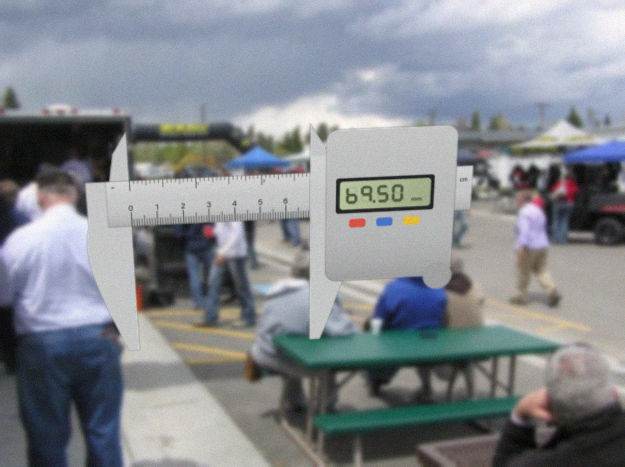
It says 69.50; mm
